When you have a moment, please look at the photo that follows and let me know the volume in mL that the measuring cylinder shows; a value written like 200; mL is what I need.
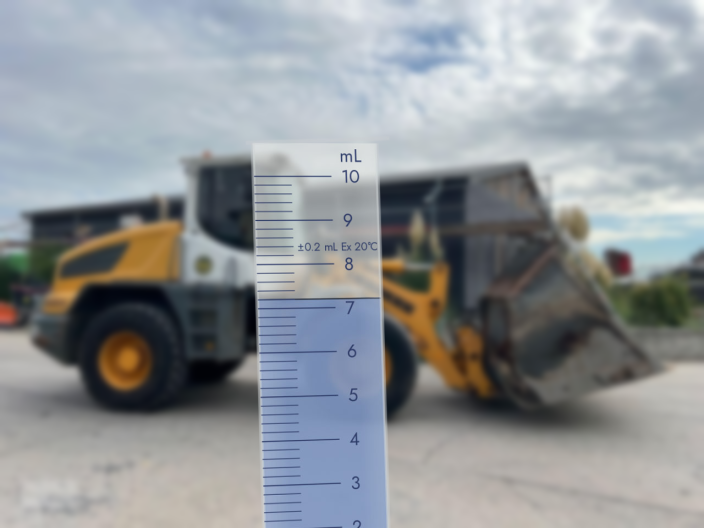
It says 7.2; mL
